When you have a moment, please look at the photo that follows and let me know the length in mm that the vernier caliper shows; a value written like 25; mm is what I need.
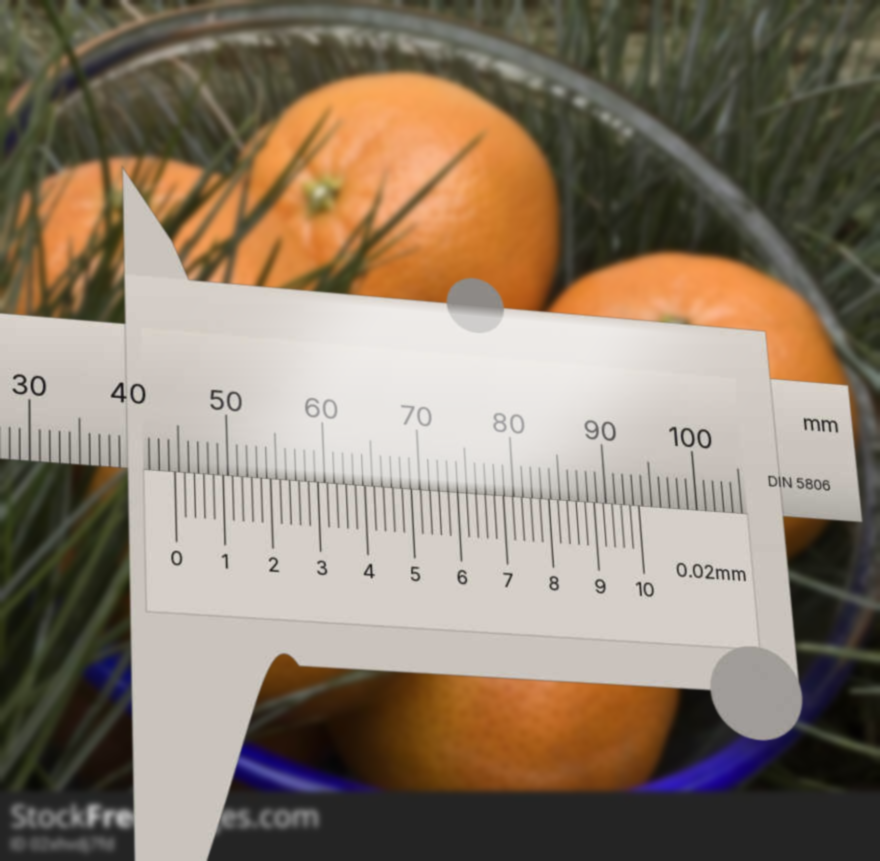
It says 44.6; mm
